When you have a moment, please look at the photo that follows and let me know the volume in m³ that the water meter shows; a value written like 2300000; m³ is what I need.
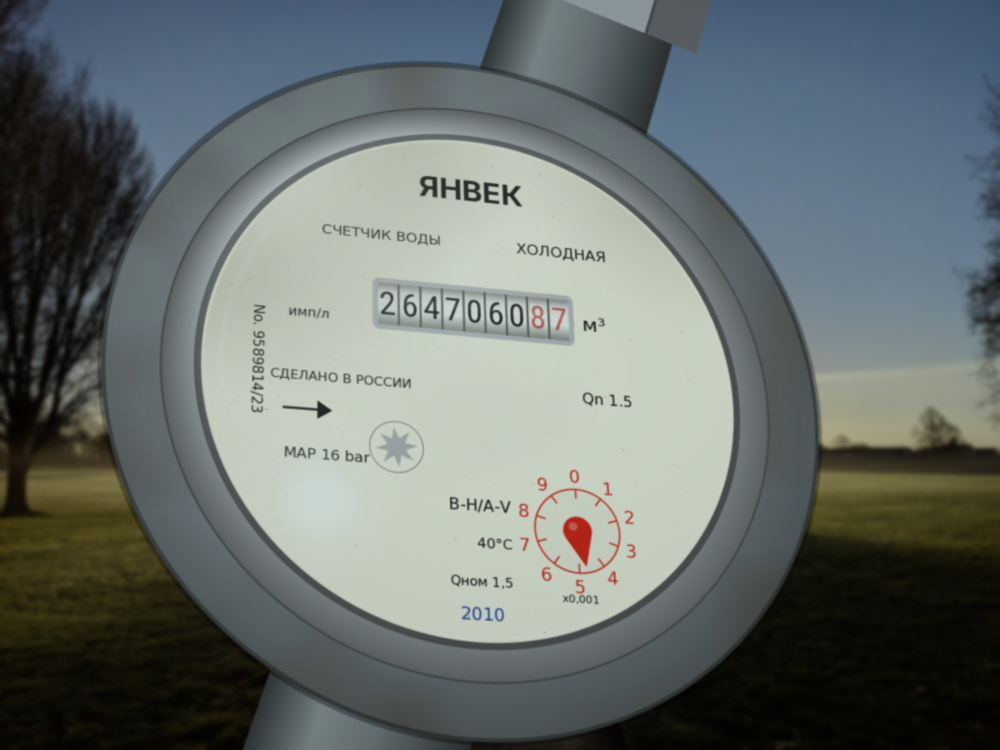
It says 2647060.874; m³
